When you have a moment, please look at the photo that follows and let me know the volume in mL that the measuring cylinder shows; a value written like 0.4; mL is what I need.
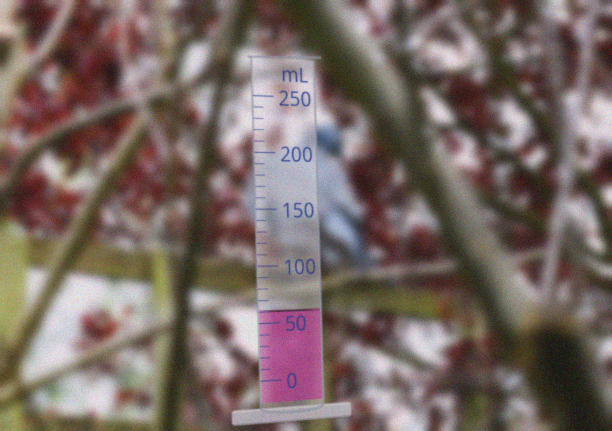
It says 60; mL
